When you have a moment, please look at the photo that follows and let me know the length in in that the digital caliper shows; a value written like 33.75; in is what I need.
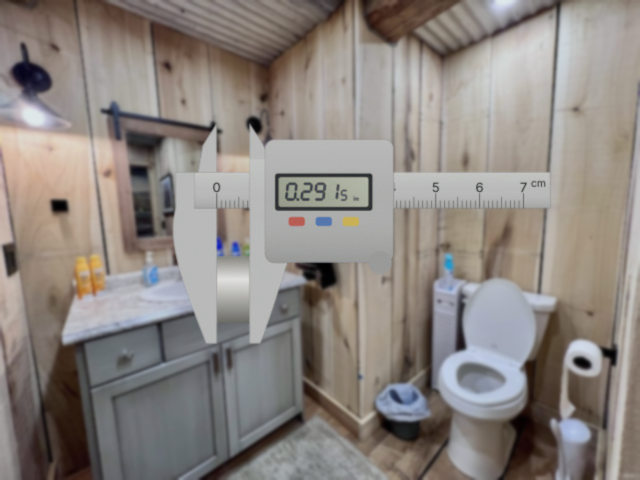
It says 0.2915; in
